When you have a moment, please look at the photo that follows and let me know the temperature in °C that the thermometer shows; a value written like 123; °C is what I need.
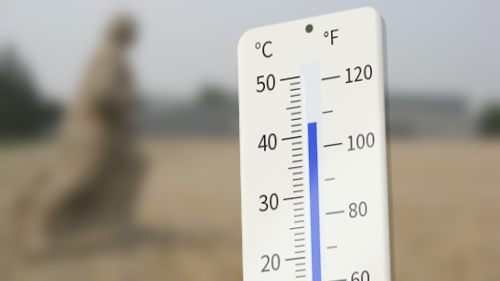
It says 42; °C
